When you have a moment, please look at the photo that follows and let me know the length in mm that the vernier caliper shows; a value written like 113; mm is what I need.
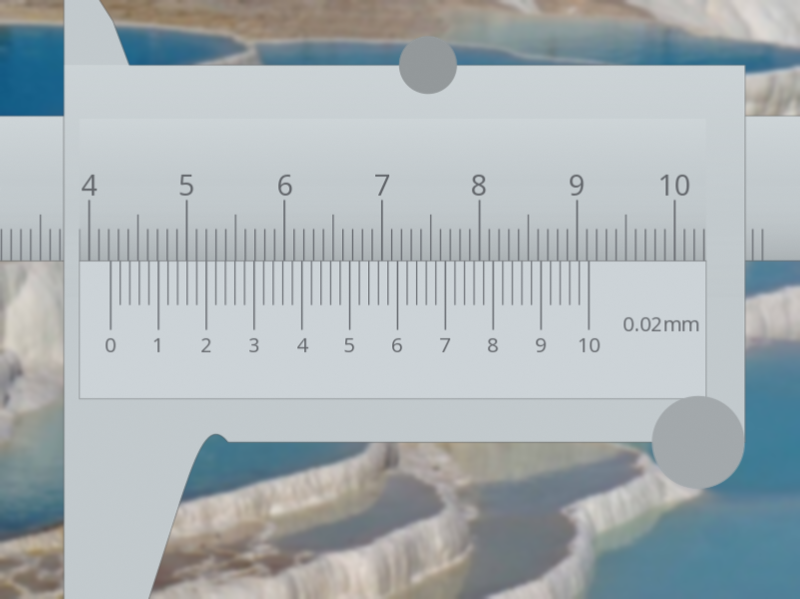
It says 42.2; mm
